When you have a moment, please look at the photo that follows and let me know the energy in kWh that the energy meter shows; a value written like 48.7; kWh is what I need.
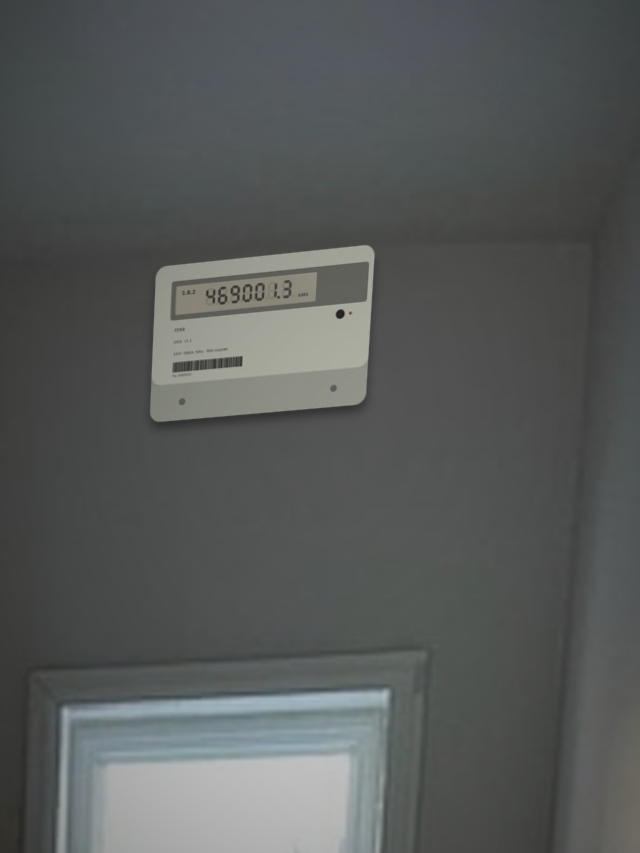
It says 469001.3; kWh
